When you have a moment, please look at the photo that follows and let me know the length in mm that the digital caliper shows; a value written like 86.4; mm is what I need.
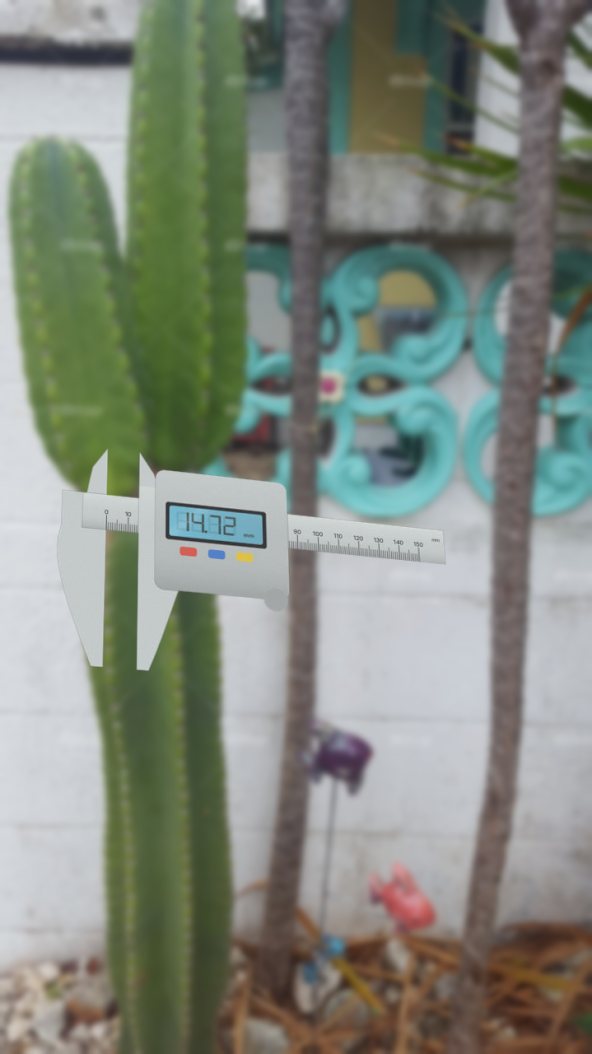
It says 14.72; mm
